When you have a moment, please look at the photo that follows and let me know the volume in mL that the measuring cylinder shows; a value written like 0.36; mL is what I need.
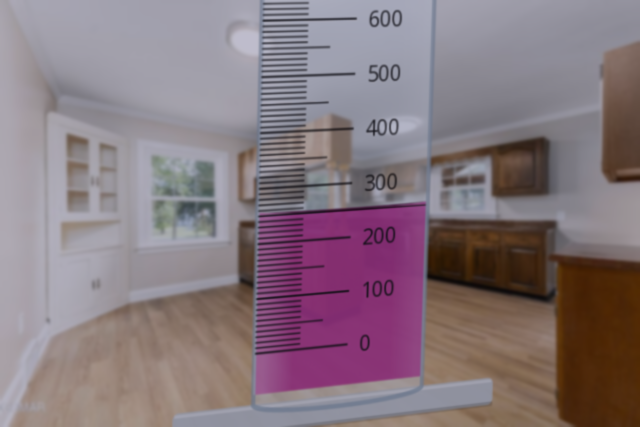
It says 250; mL
